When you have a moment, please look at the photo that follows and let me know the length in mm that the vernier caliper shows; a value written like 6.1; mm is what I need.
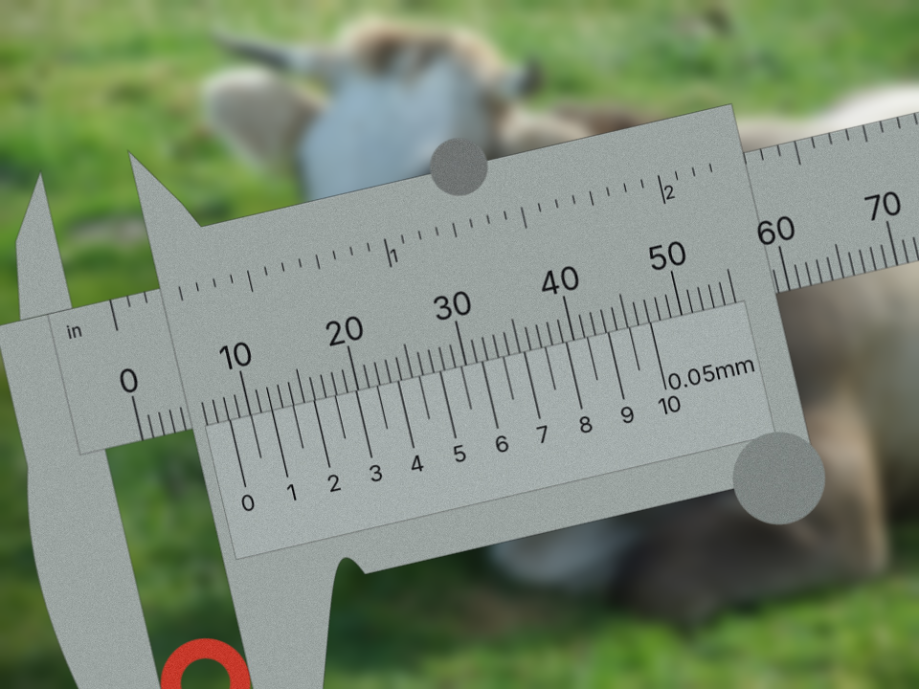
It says 8.1; mm
